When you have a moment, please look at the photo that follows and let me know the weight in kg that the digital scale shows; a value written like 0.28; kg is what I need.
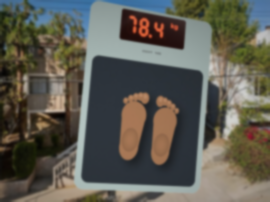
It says 78.4; kg
